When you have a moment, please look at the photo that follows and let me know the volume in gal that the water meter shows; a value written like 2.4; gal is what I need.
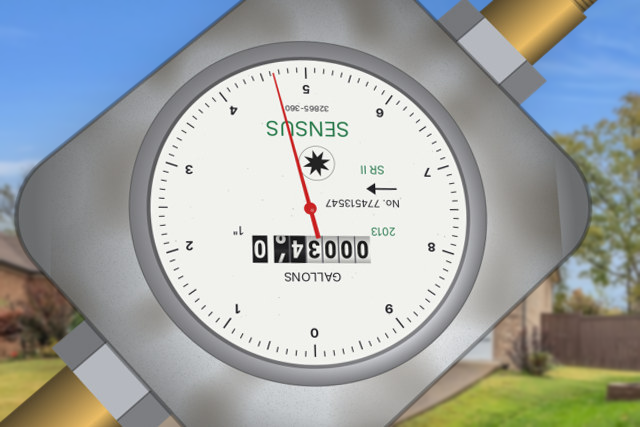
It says 3474.6; gal
